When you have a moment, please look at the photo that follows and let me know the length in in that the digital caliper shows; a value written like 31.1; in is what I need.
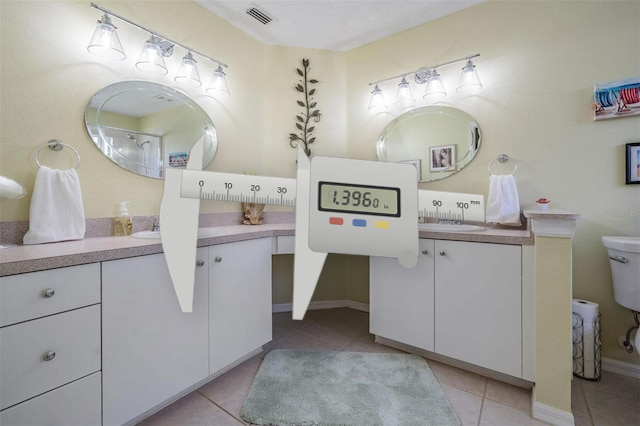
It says 1.3960; in
